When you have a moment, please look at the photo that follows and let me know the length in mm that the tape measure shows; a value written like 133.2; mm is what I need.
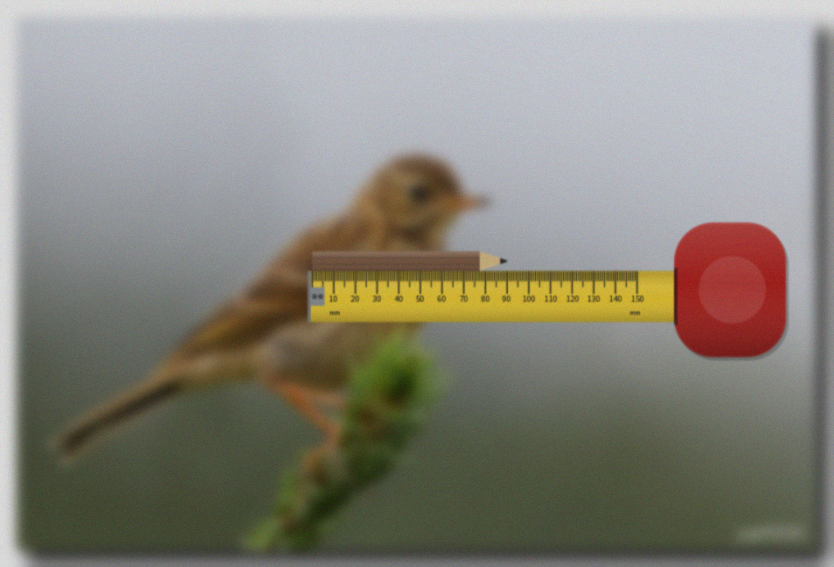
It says 90; mm
